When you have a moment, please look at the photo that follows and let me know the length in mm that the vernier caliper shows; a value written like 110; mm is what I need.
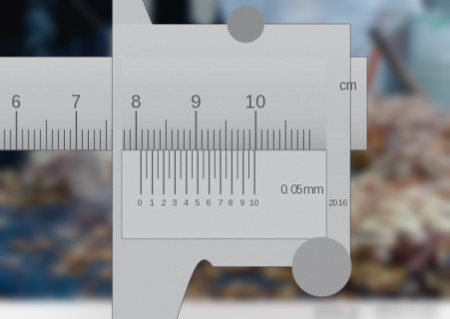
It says 80.8; mm
